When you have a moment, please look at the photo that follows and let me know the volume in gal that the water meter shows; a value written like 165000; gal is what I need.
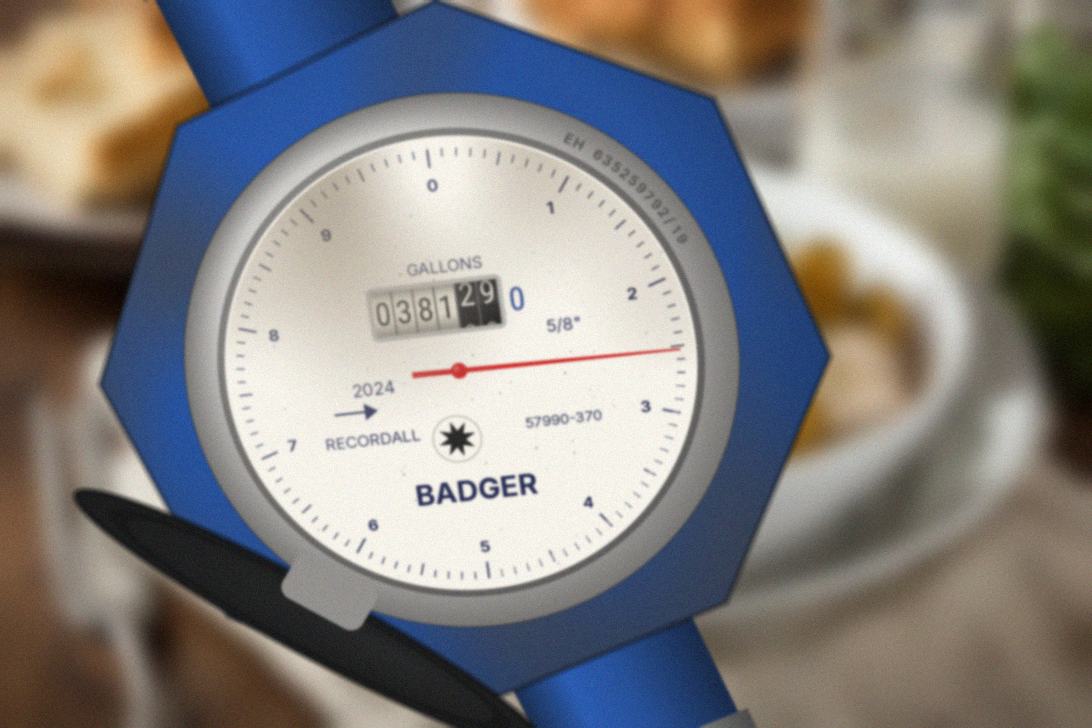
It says 381292.5; gal
